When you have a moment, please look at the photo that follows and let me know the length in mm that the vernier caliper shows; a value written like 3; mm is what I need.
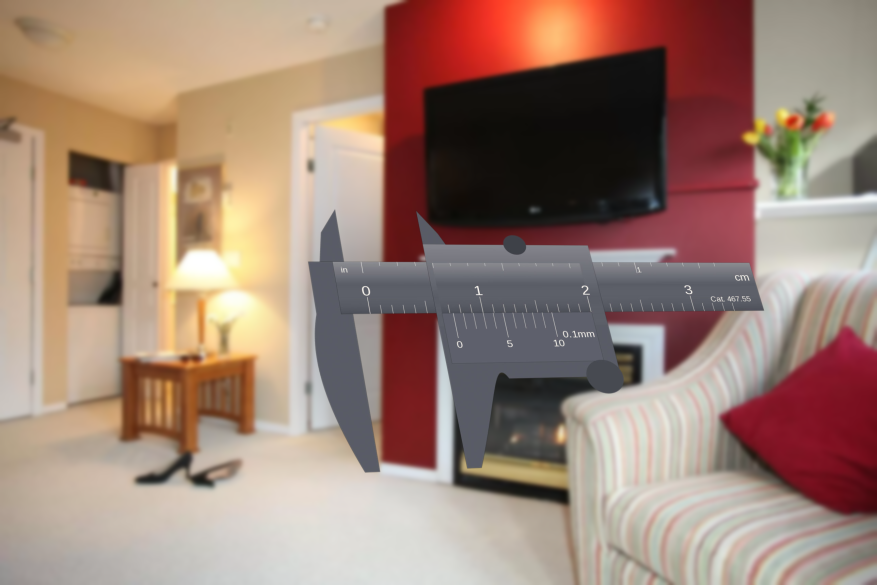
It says 7.3; mm
